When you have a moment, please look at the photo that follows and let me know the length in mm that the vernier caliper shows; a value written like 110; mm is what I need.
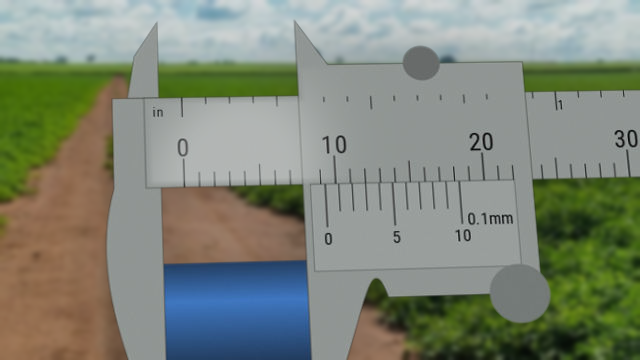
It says 9.3; mm
